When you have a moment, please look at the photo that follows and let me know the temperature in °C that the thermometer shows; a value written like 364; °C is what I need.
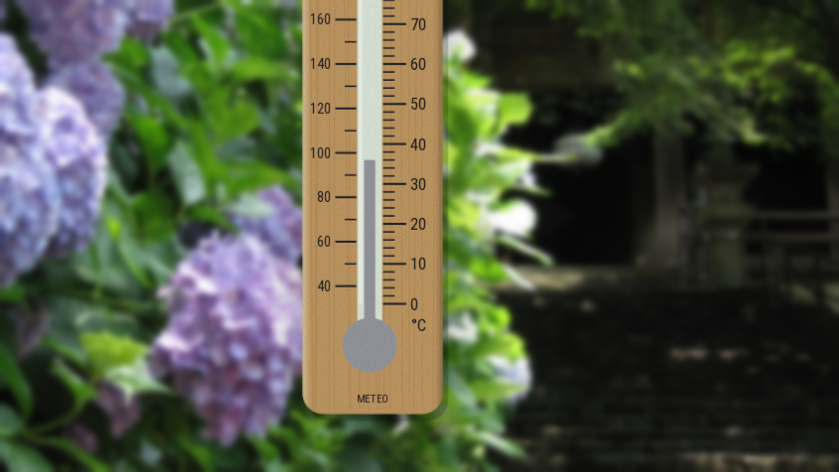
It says 36; °C
